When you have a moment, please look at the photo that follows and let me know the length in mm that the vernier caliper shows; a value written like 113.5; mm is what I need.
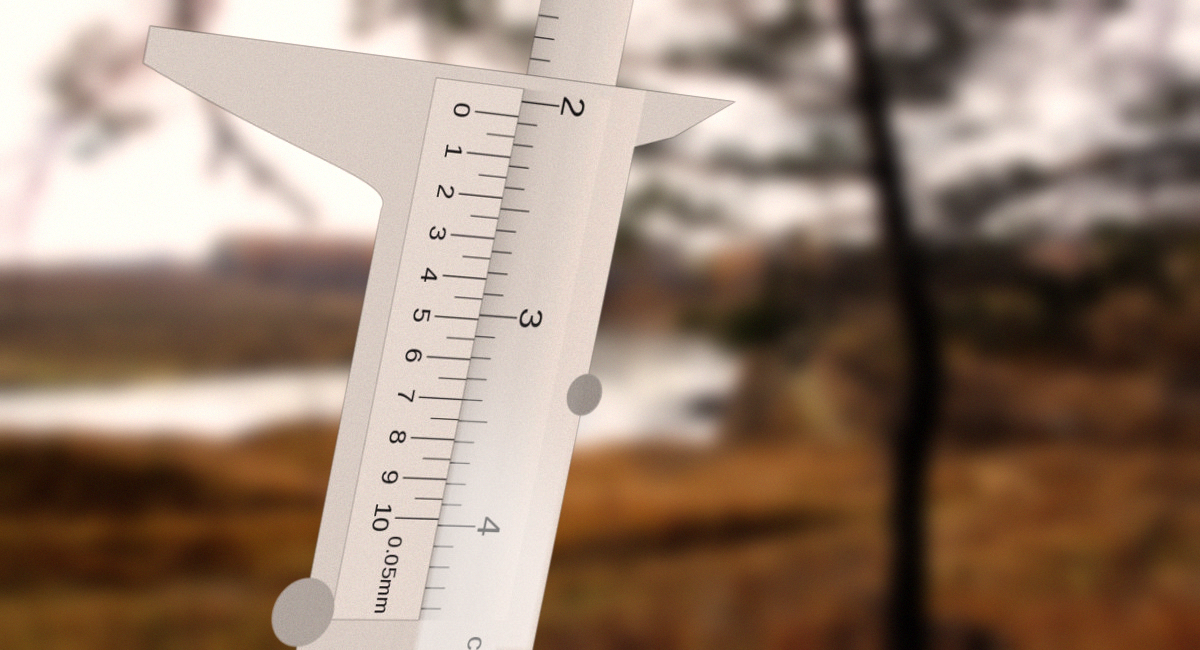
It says 20.7; mm
